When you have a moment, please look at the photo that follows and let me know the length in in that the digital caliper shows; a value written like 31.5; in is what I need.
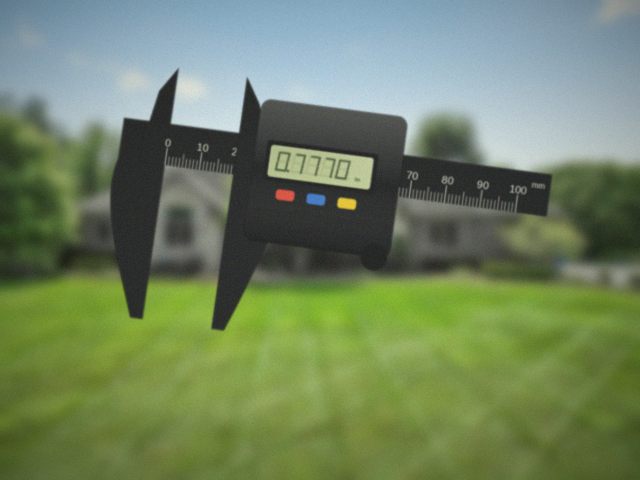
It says 0.7770; in
